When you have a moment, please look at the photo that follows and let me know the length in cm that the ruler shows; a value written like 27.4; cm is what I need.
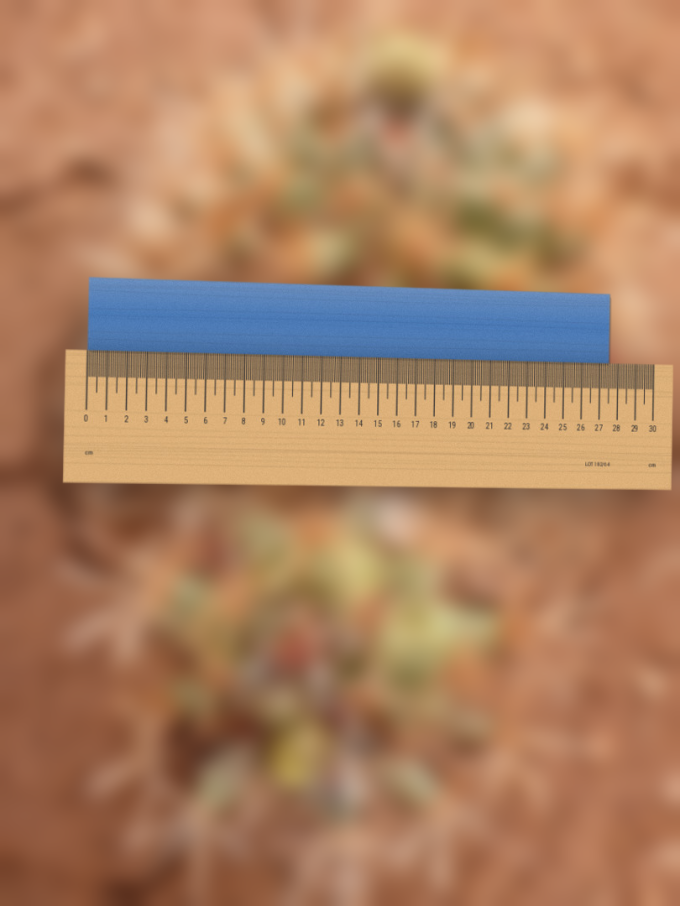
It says 27.5; cm
